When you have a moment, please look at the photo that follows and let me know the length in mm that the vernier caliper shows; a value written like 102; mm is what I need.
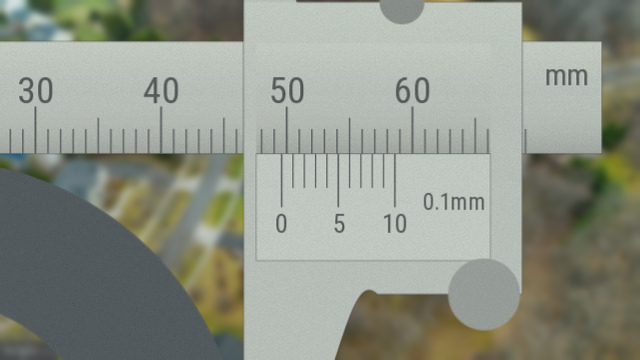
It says 49.6; mm
